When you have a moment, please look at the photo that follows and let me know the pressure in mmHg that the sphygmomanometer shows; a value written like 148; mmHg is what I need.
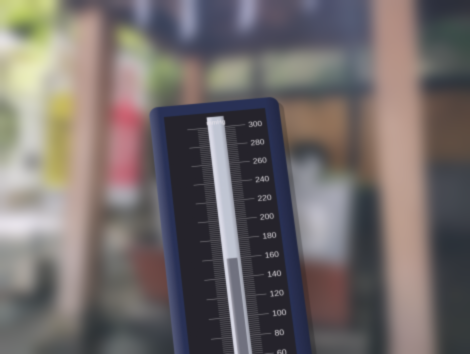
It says 160; mmHg
